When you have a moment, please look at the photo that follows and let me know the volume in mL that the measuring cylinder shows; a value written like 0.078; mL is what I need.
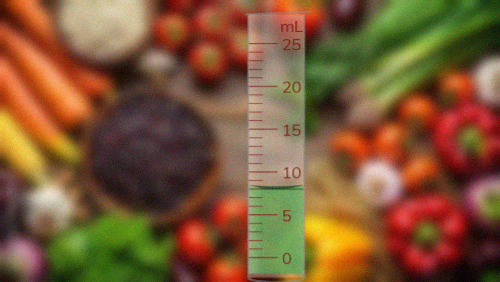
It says 8; mL
